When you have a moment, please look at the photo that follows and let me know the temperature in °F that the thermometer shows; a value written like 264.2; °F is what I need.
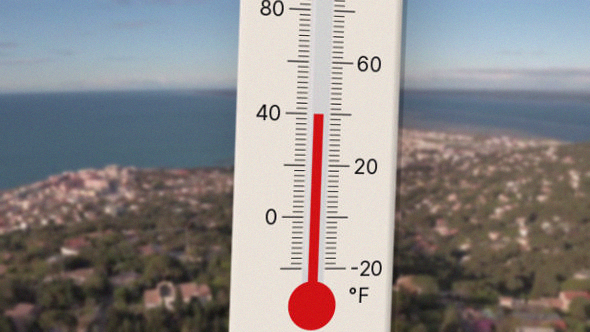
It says 40; °F
